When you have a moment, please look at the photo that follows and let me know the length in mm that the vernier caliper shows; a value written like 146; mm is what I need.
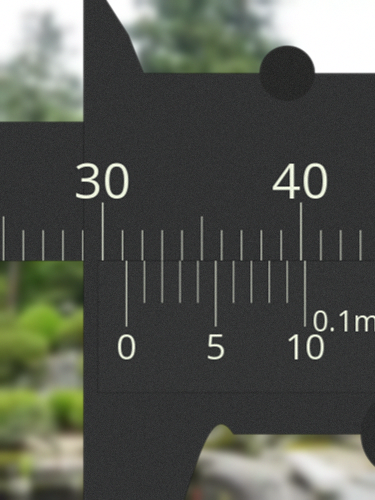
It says 31.2; mm
